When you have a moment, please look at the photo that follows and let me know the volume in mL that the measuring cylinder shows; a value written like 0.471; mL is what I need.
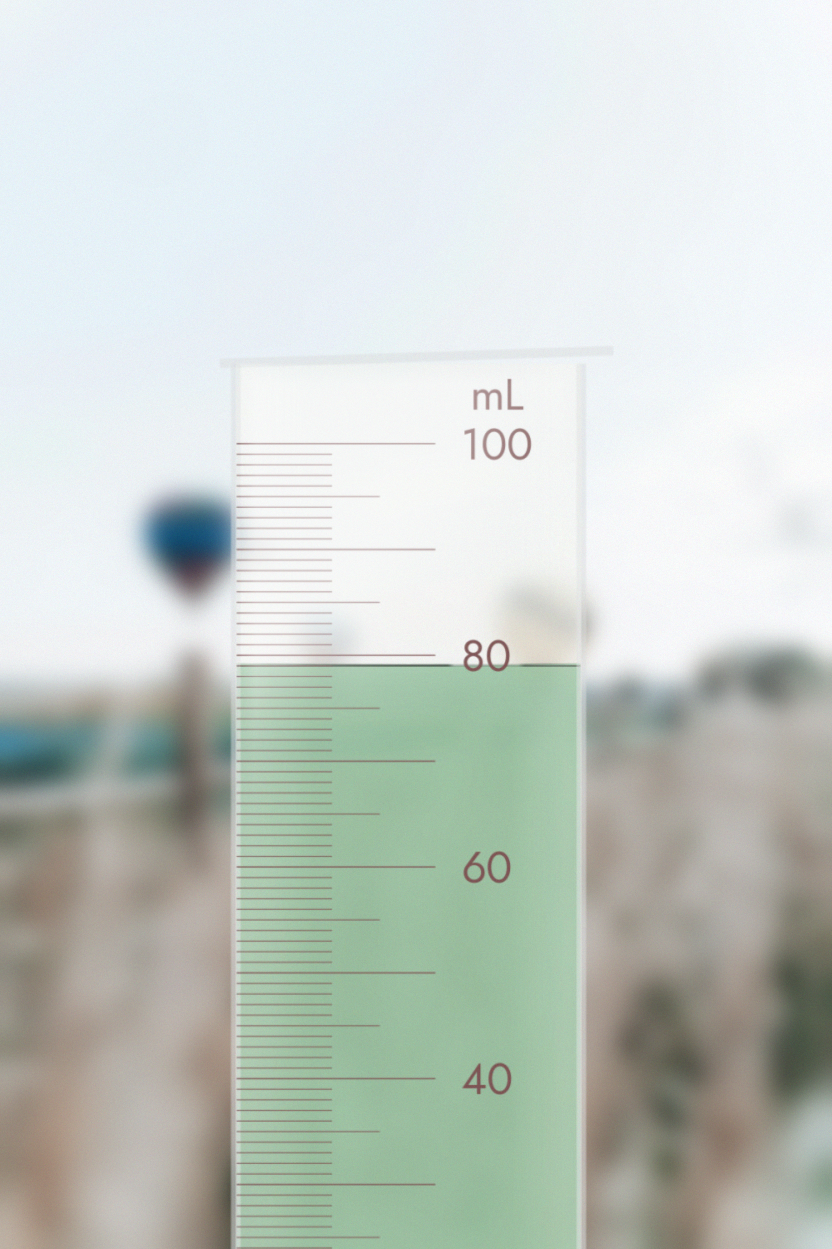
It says 79; mL
